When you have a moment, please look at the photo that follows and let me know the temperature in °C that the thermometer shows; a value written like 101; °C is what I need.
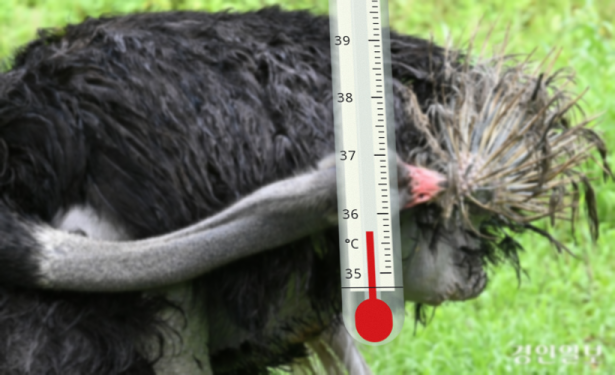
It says 35.7; °C
